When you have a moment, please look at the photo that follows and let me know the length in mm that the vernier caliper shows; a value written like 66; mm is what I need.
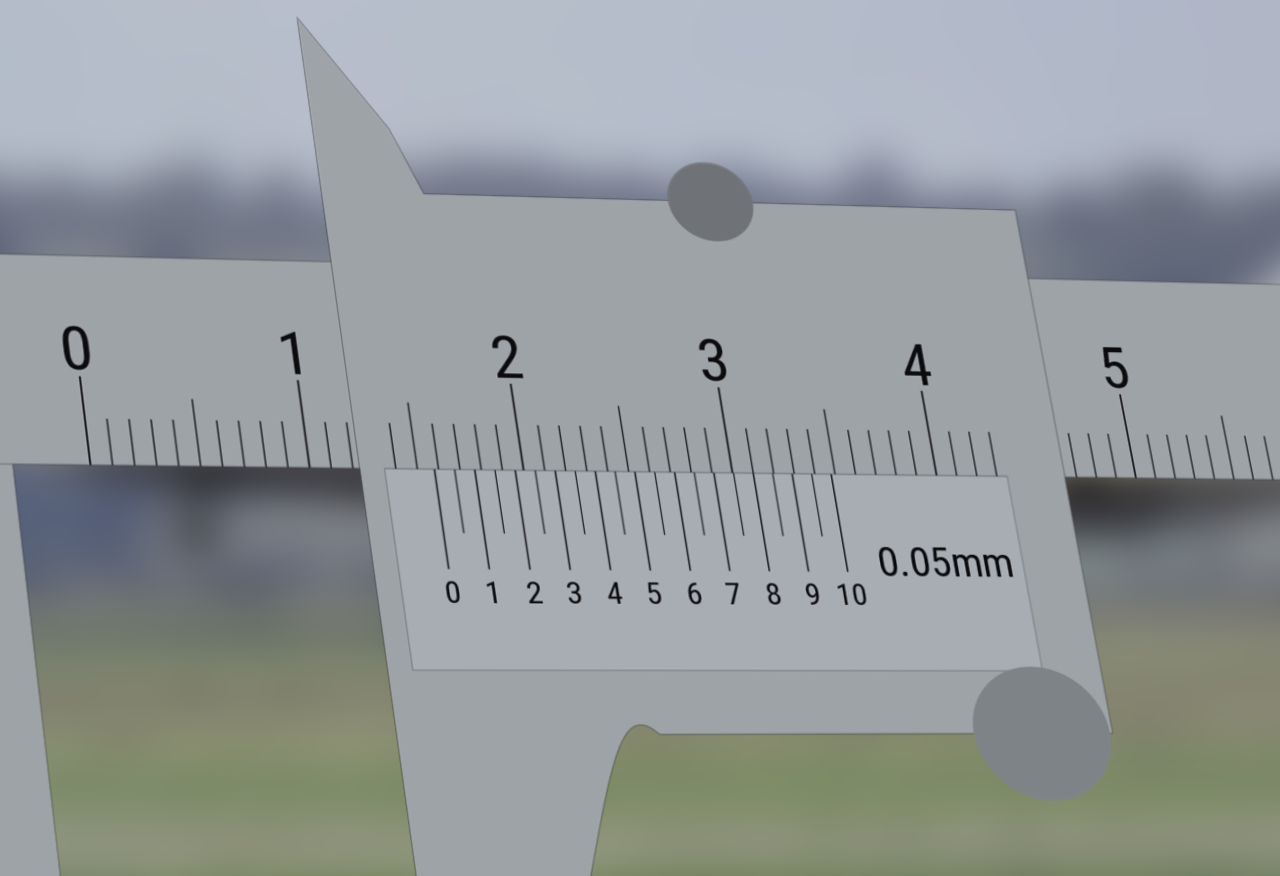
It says 15.8; mm
